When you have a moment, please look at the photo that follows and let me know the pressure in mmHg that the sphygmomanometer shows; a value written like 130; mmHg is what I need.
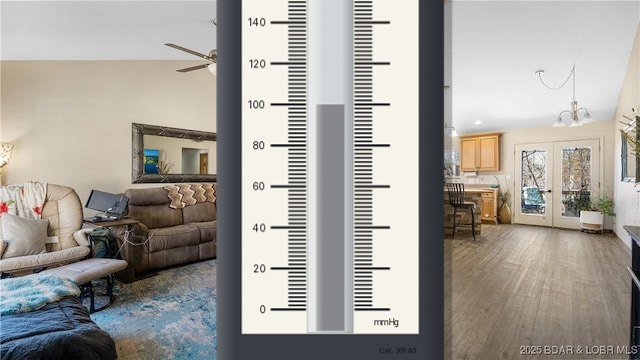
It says 100; mmHg
